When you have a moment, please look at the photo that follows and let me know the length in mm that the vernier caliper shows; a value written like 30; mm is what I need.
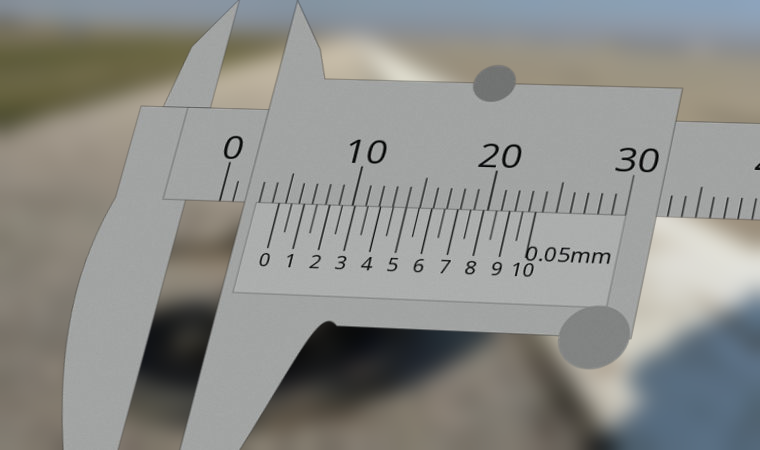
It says 4.5; mm
